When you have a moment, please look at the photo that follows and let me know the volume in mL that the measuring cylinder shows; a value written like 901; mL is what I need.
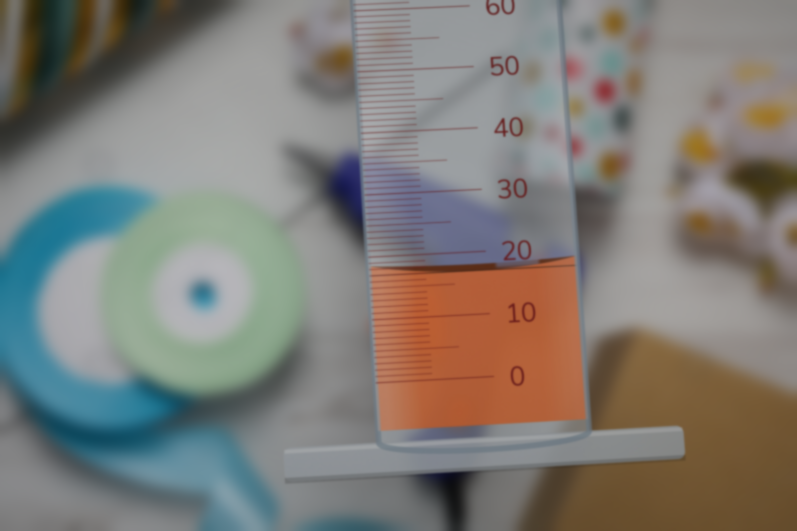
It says 17; mL
